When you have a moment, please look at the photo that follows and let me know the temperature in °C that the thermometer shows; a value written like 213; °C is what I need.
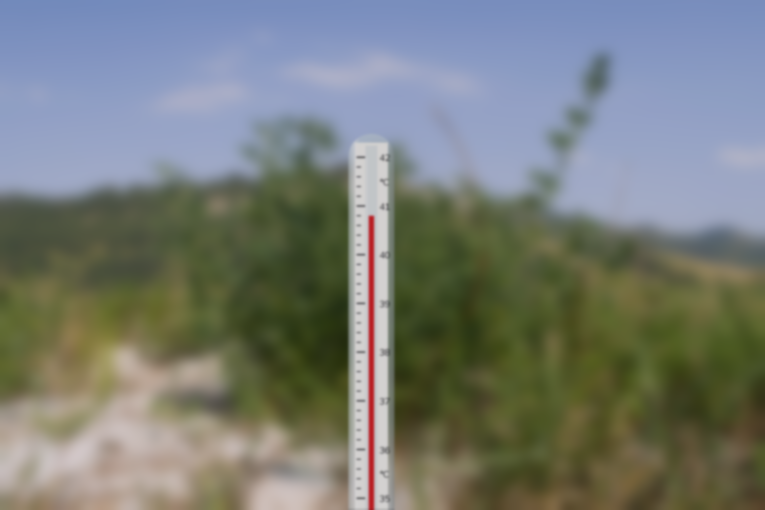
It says 40.8; °C
